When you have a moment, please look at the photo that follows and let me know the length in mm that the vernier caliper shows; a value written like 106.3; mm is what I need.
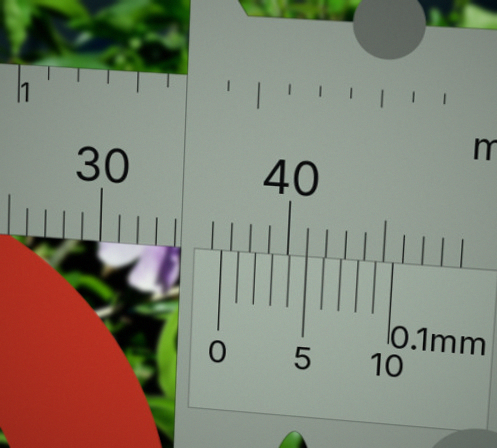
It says 36.5; mm
